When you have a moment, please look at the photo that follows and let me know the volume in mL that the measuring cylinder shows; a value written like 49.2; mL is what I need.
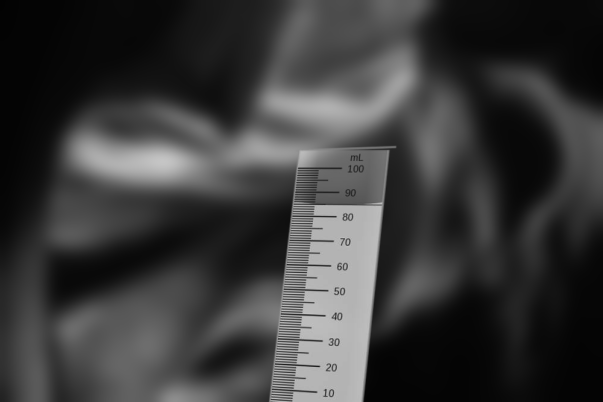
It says 85; mL
